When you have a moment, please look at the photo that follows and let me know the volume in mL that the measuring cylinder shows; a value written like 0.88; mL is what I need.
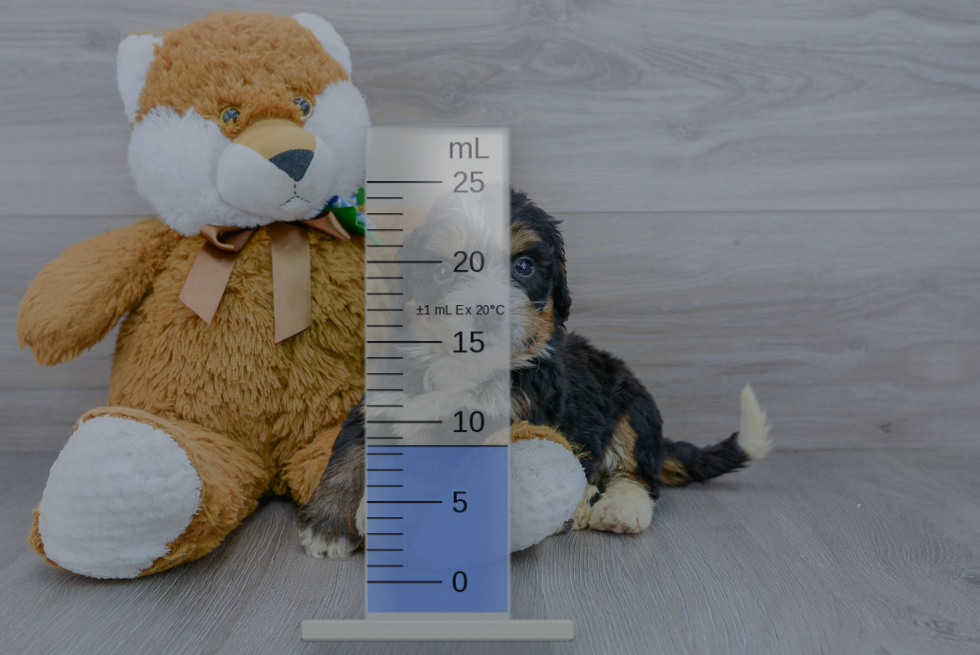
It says 8.5; mL
